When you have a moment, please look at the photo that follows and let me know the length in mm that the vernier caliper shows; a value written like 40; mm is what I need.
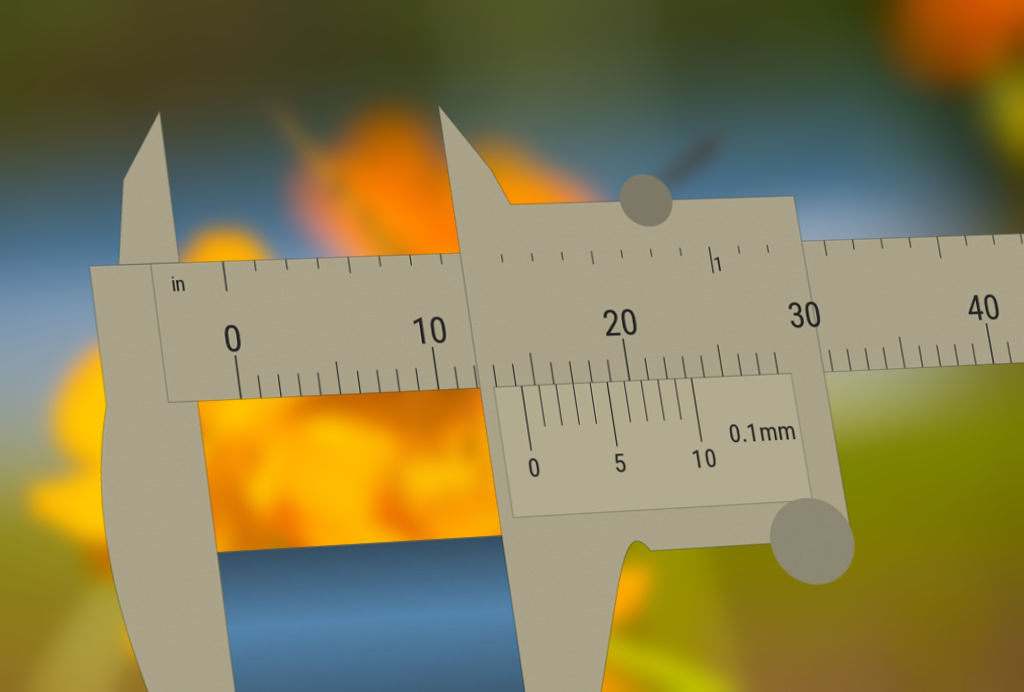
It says 14.3; mm
